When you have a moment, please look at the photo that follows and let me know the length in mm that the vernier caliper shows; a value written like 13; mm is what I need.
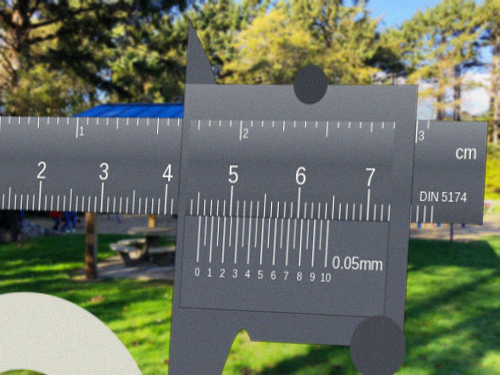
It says 45.4; mm
